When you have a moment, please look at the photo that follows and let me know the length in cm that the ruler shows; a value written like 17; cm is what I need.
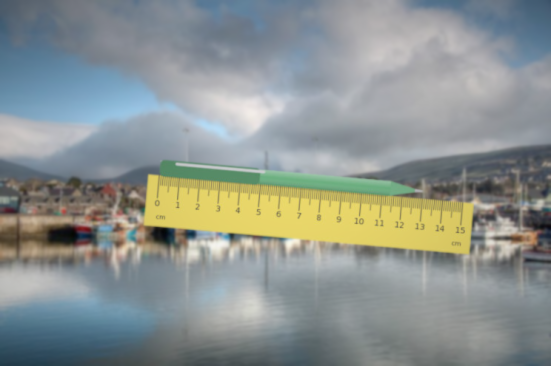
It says 13; cm
